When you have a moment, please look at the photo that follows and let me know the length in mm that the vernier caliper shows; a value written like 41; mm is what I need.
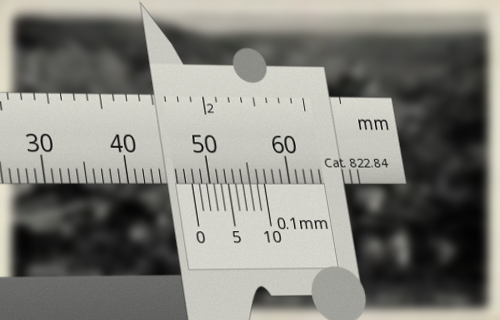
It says 47.8; mm
